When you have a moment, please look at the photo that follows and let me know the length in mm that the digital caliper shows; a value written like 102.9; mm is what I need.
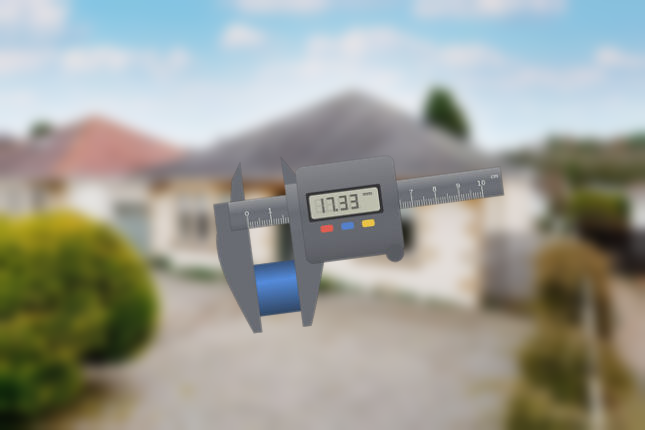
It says 17.33; mm
